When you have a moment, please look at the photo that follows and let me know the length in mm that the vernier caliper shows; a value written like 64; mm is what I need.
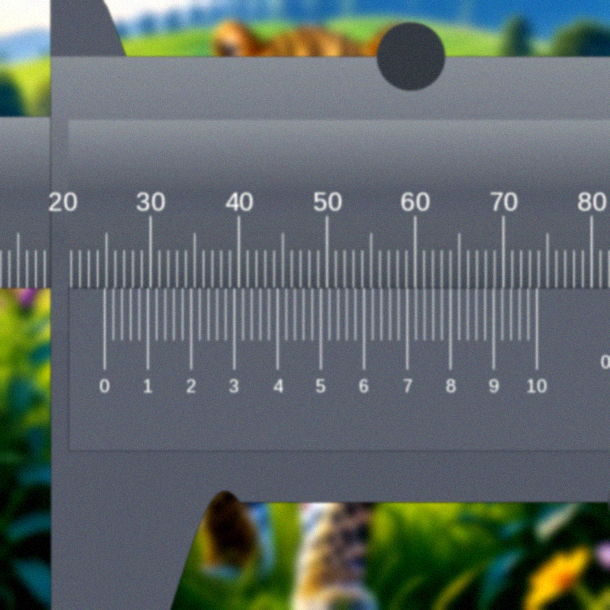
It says 24.8; mm
